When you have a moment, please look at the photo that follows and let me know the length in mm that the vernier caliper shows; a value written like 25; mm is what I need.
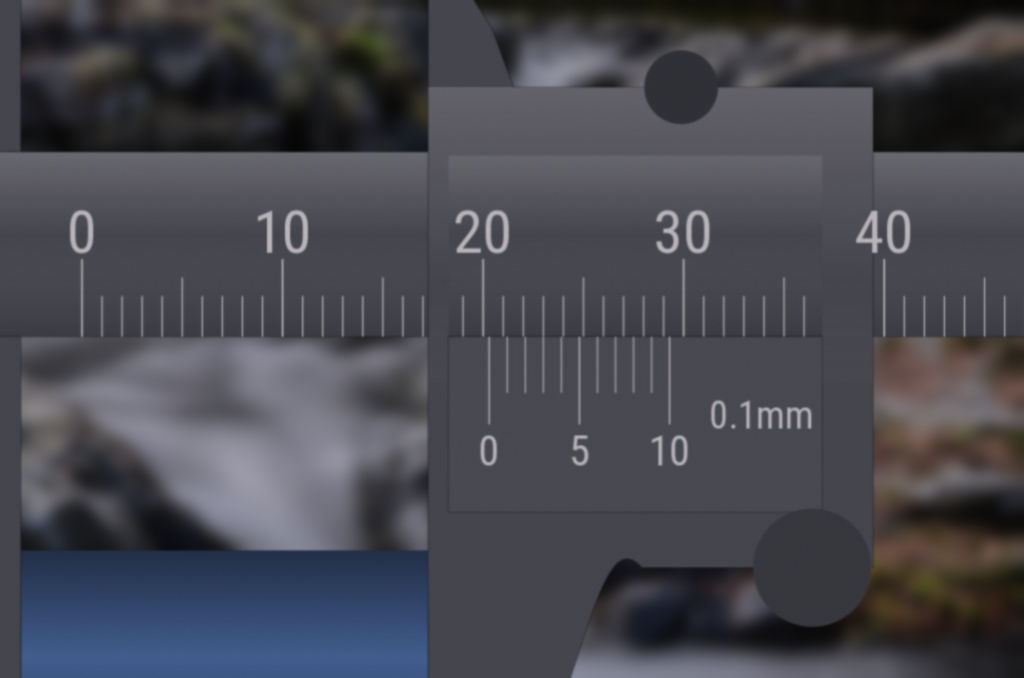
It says 20.3; mm
